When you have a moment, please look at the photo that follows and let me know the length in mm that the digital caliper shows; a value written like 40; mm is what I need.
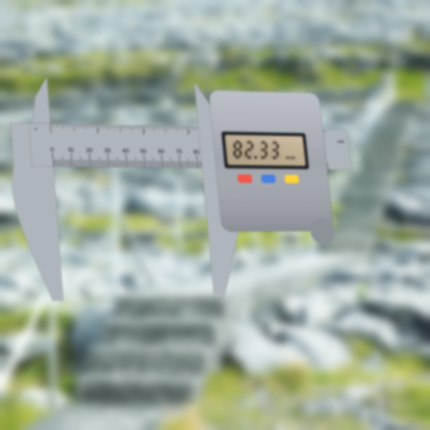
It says 82.33; mm
